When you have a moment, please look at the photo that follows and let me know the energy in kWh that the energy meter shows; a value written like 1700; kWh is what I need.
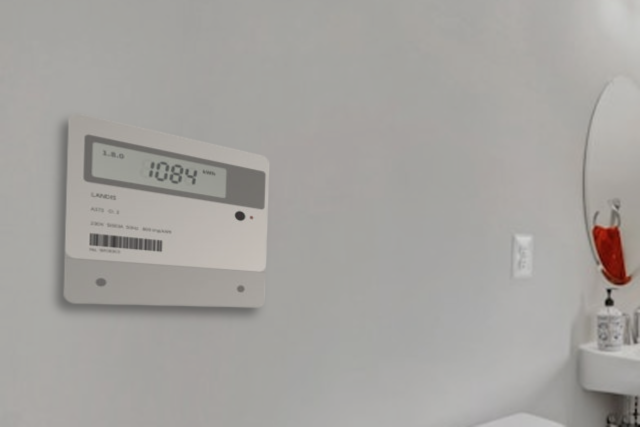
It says 1084; kWh
